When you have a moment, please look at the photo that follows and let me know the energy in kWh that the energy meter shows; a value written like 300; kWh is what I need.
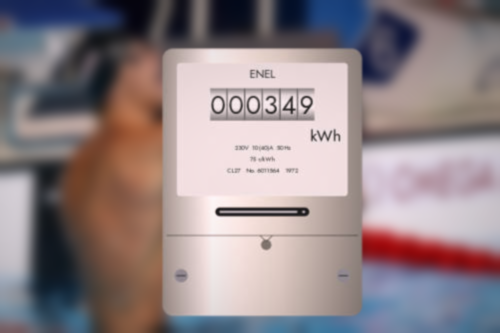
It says 349; kWh
